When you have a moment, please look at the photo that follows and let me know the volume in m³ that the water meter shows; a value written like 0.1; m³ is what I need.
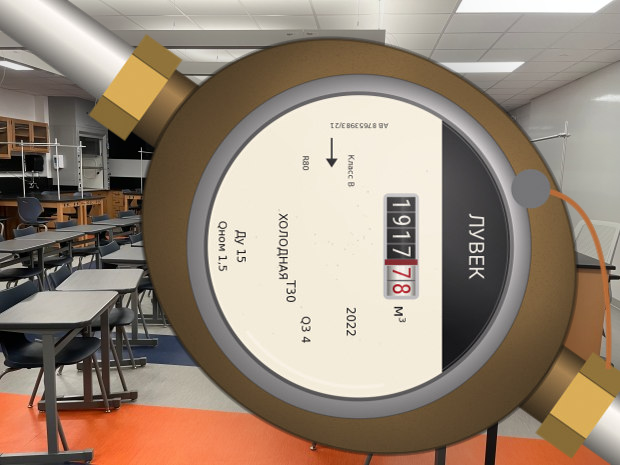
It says 1917.78; m³
